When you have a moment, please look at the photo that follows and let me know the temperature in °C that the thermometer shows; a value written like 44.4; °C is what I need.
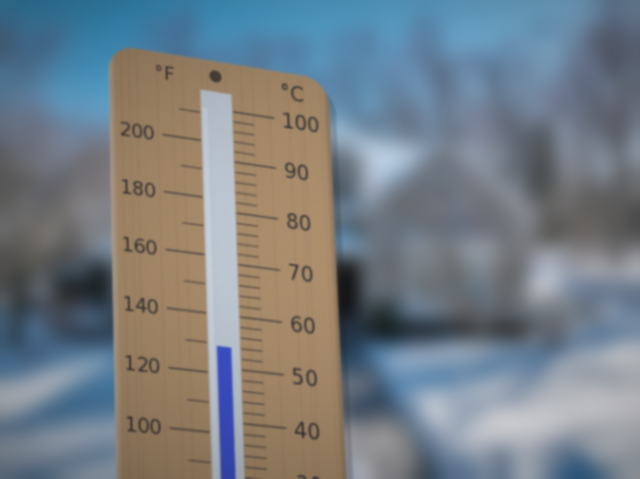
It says 54; °C
